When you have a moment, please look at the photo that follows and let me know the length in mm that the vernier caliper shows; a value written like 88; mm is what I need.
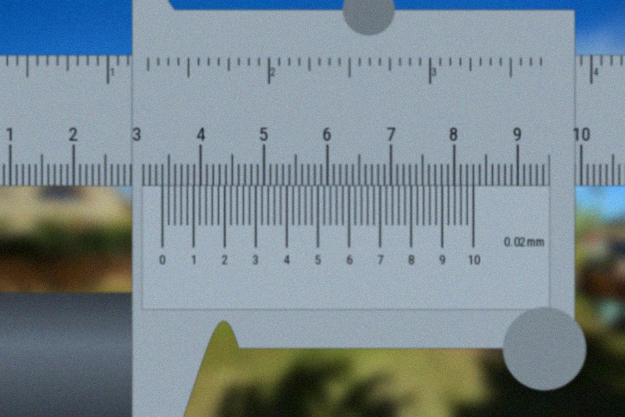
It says 34.0; mm
